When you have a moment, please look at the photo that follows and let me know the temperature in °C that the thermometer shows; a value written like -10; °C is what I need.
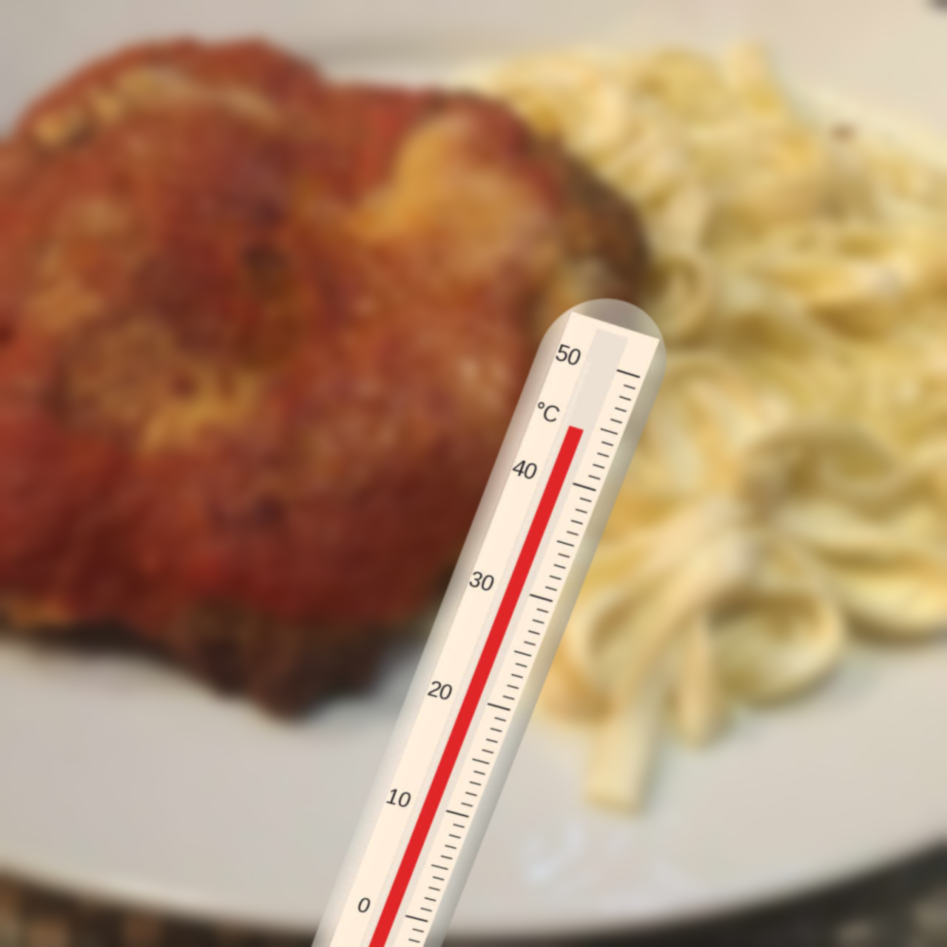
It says 44.5; °C
